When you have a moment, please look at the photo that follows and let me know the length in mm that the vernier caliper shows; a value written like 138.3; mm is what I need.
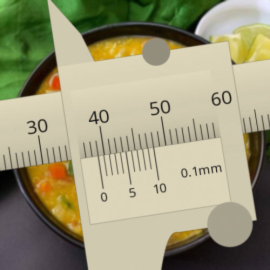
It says 39.0; mm
